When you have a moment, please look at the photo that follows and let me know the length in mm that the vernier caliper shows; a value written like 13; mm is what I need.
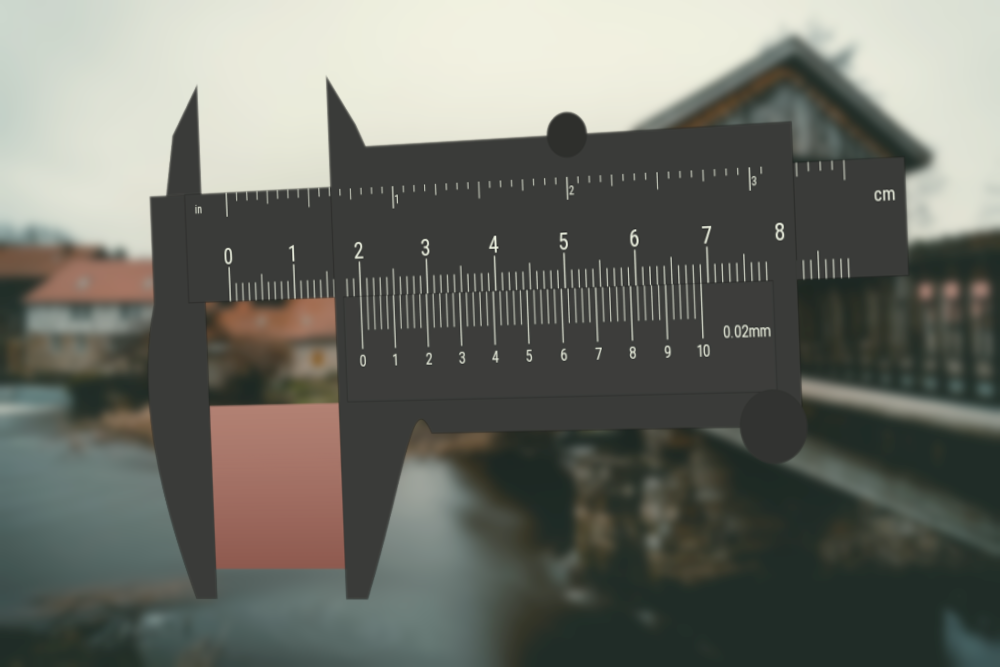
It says 20.0; mm
